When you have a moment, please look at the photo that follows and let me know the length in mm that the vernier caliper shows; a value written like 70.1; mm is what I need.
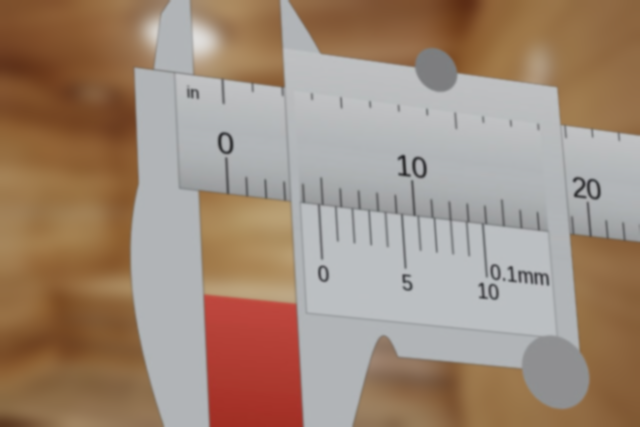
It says 4.8; mm
